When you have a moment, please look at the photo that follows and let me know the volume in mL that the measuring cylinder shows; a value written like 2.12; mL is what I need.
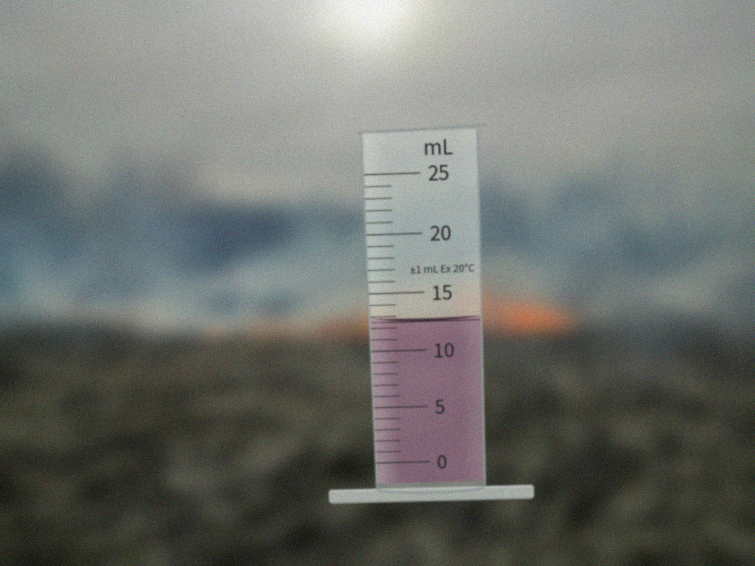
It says 12.5; mL
